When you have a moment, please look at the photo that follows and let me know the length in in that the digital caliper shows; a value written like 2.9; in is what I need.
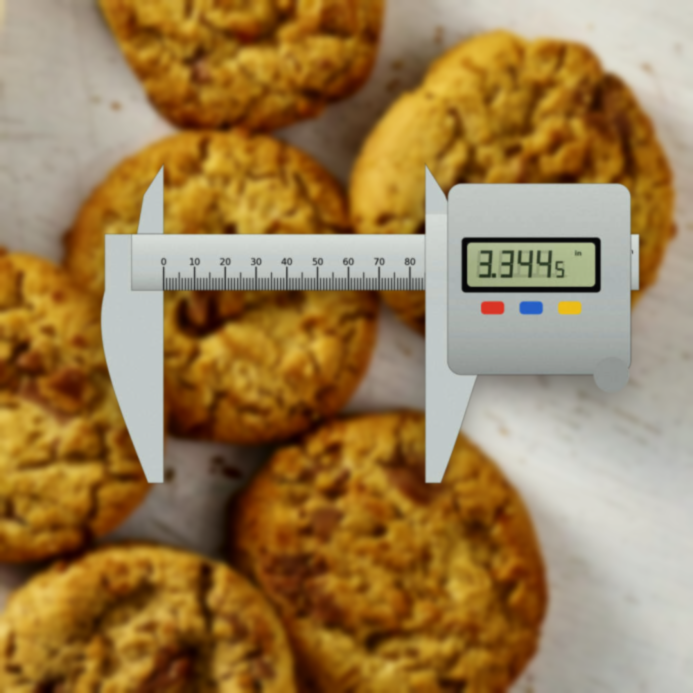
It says 3.3445; in
